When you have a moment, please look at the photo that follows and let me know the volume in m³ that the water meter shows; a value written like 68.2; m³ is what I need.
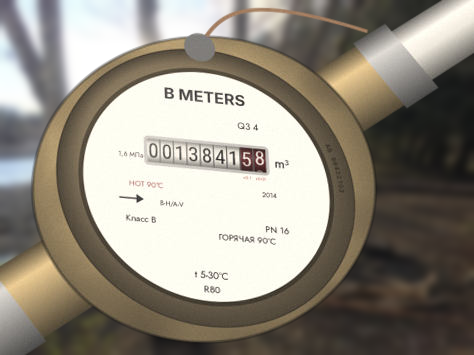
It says 13841.58; m³
